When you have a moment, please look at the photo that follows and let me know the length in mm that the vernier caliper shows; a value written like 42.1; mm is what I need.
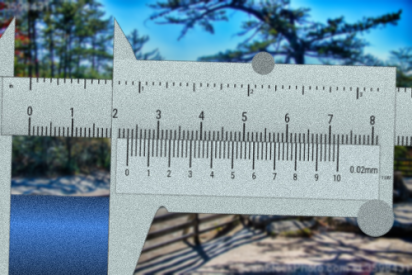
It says 23.0; mm
